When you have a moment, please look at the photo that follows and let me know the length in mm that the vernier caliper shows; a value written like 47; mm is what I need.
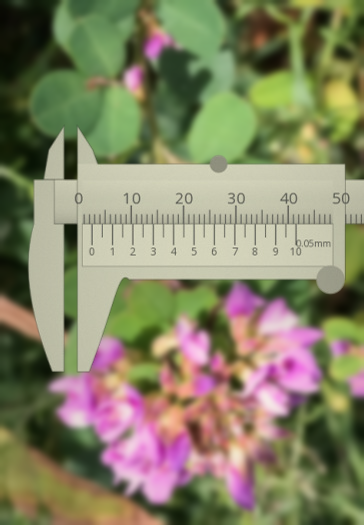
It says 2.5; mm
